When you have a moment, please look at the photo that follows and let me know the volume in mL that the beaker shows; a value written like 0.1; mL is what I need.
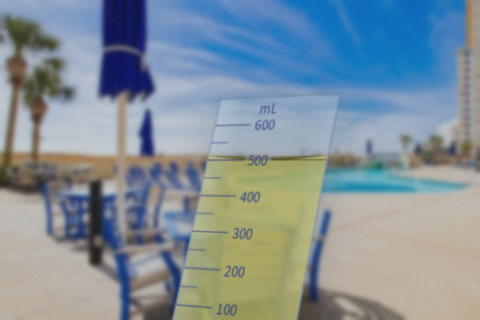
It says 500; mL
